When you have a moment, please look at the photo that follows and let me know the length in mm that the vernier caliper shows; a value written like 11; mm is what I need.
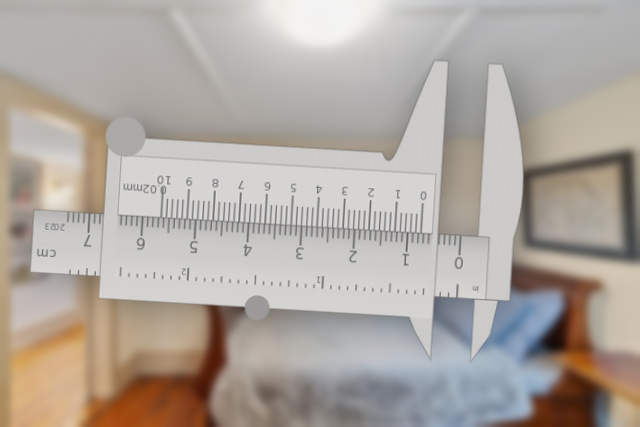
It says 7.5; mm
